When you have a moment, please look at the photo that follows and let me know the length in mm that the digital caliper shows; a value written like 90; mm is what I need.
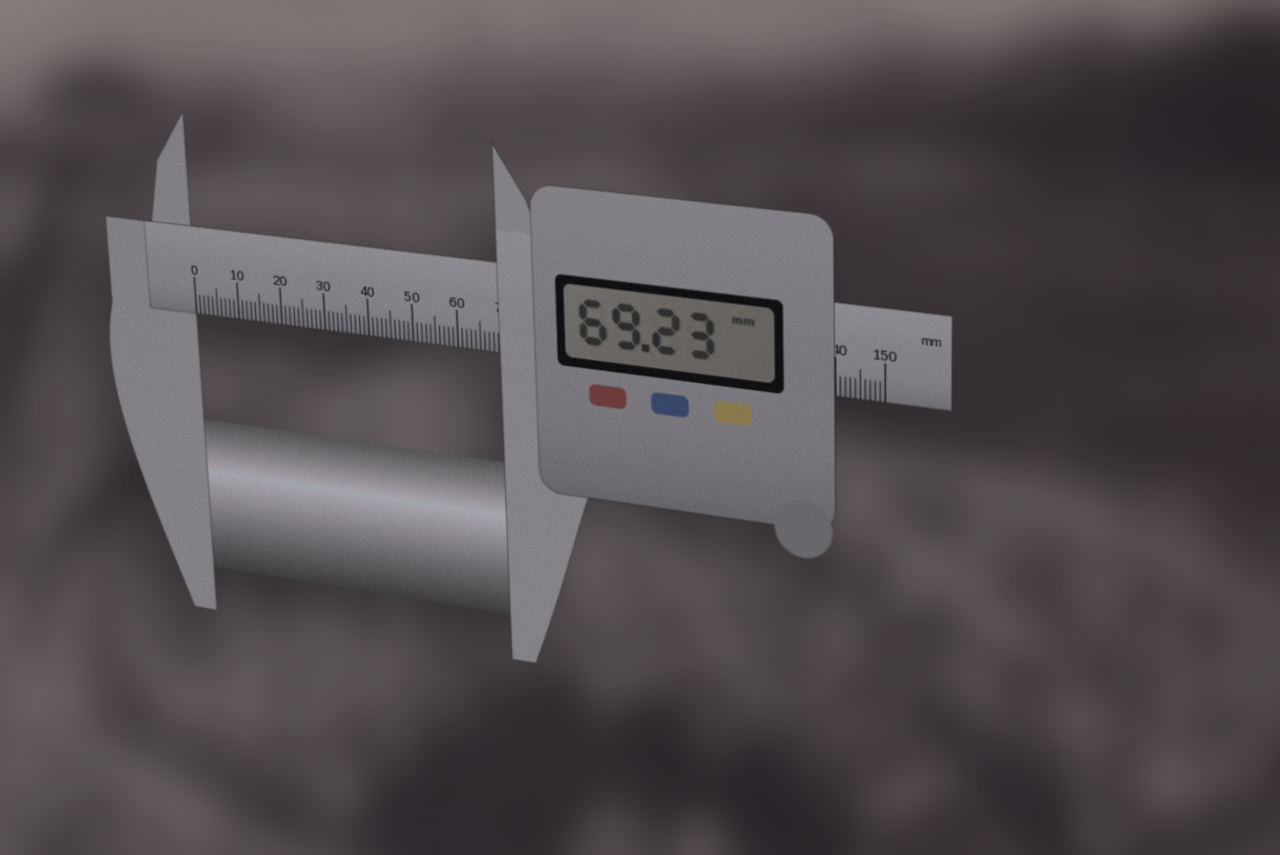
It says 69.23; mm
